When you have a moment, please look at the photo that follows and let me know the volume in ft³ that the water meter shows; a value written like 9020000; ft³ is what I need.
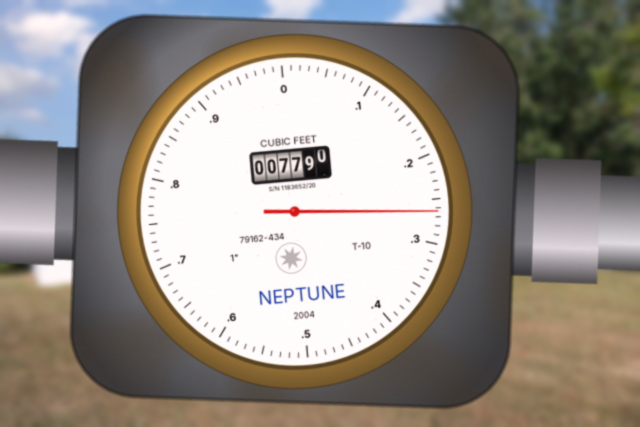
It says 7790.26; ft³
